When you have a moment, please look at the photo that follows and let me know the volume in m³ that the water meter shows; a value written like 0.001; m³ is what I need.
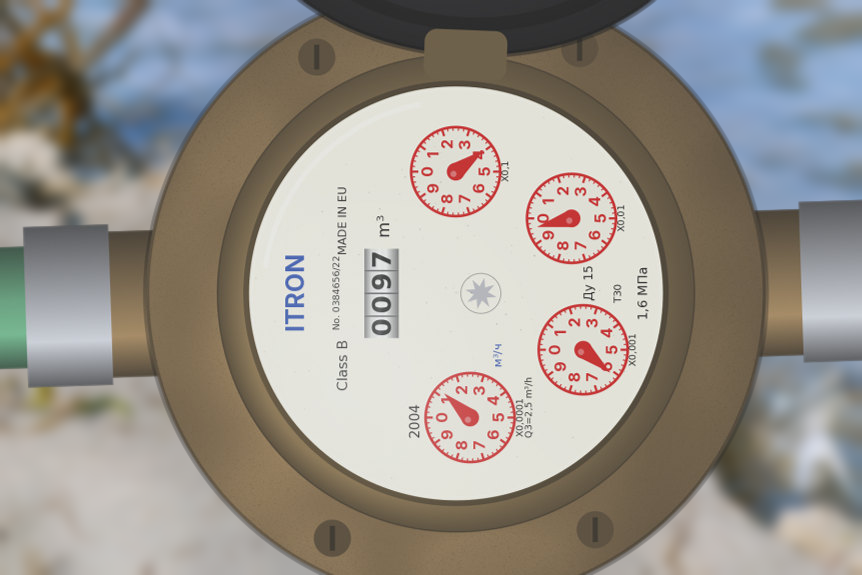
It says 97.3961; m³
